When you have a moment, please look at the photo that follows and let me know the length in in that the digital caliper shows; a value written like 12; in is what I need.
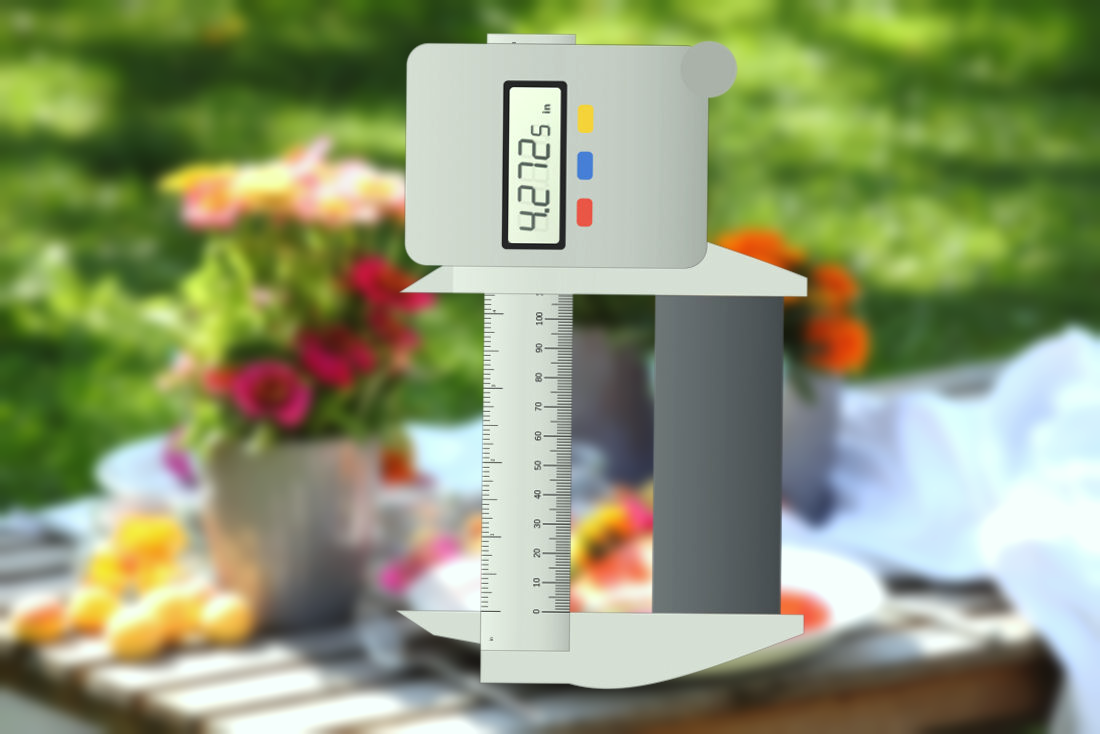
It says 4.2725; in
